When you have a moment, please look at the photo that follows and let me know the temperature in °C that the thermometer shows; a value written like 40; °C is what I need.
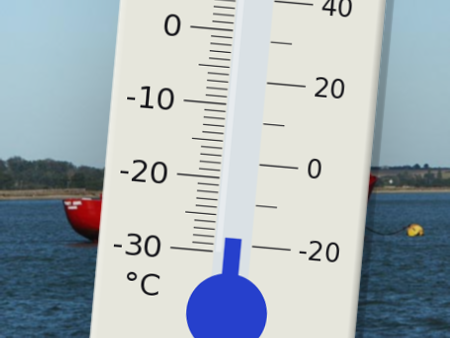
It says -28; °C
